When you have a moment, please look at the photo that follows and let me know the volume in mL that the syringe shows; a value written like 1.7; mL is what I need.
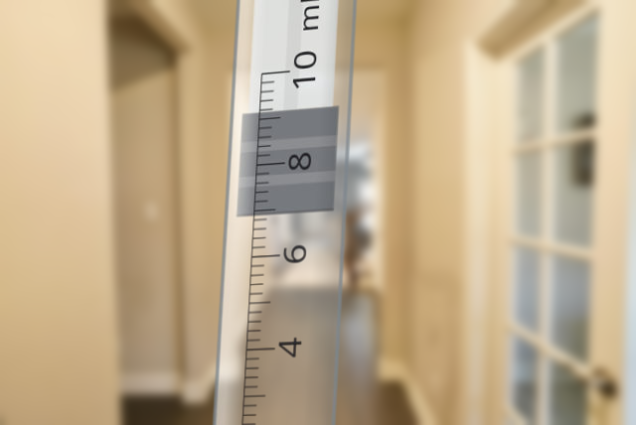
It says 6.9; mL
